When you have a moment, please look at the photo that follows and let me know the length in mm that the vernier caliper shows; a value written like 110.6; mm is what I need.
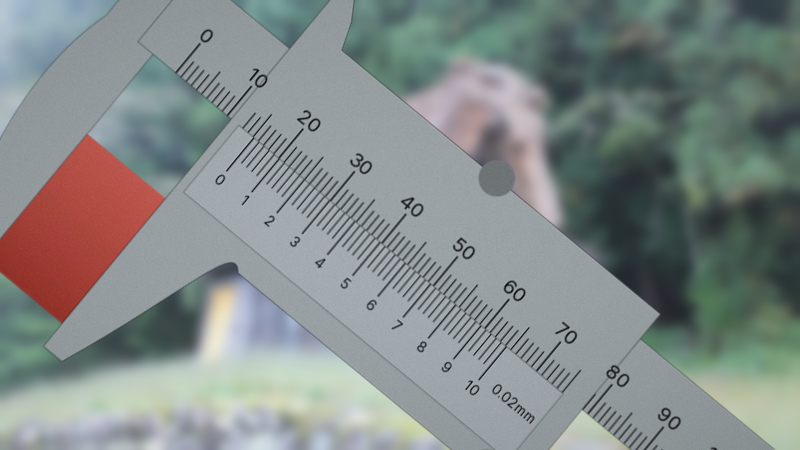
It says 15.2; mm
